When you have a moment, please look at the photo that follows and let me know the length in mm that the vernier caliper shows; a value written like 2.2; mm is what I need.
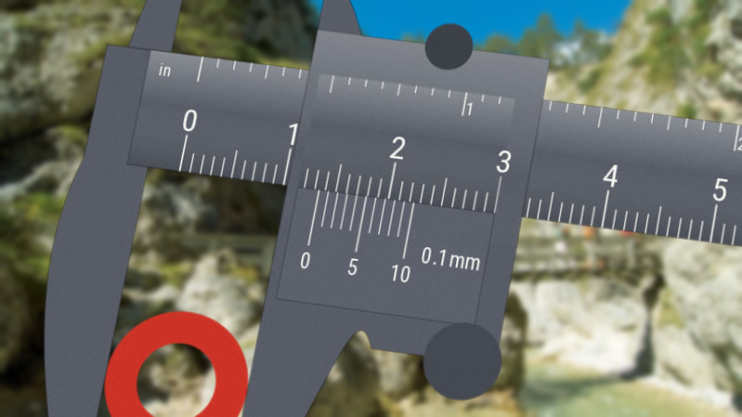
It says 13.4; mm
